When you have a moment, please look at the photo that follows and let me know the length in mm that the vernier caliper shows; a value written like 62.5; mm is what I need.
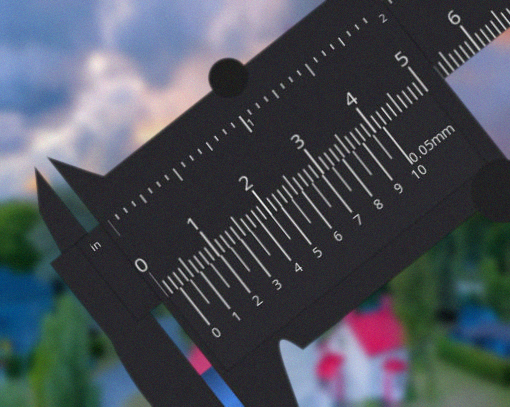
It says 2.4; mm
